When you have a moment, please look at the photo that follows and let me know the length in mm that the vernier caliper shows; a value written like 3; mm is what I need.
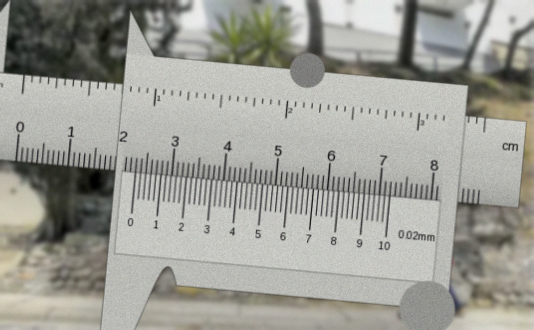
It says 23.0; mm
